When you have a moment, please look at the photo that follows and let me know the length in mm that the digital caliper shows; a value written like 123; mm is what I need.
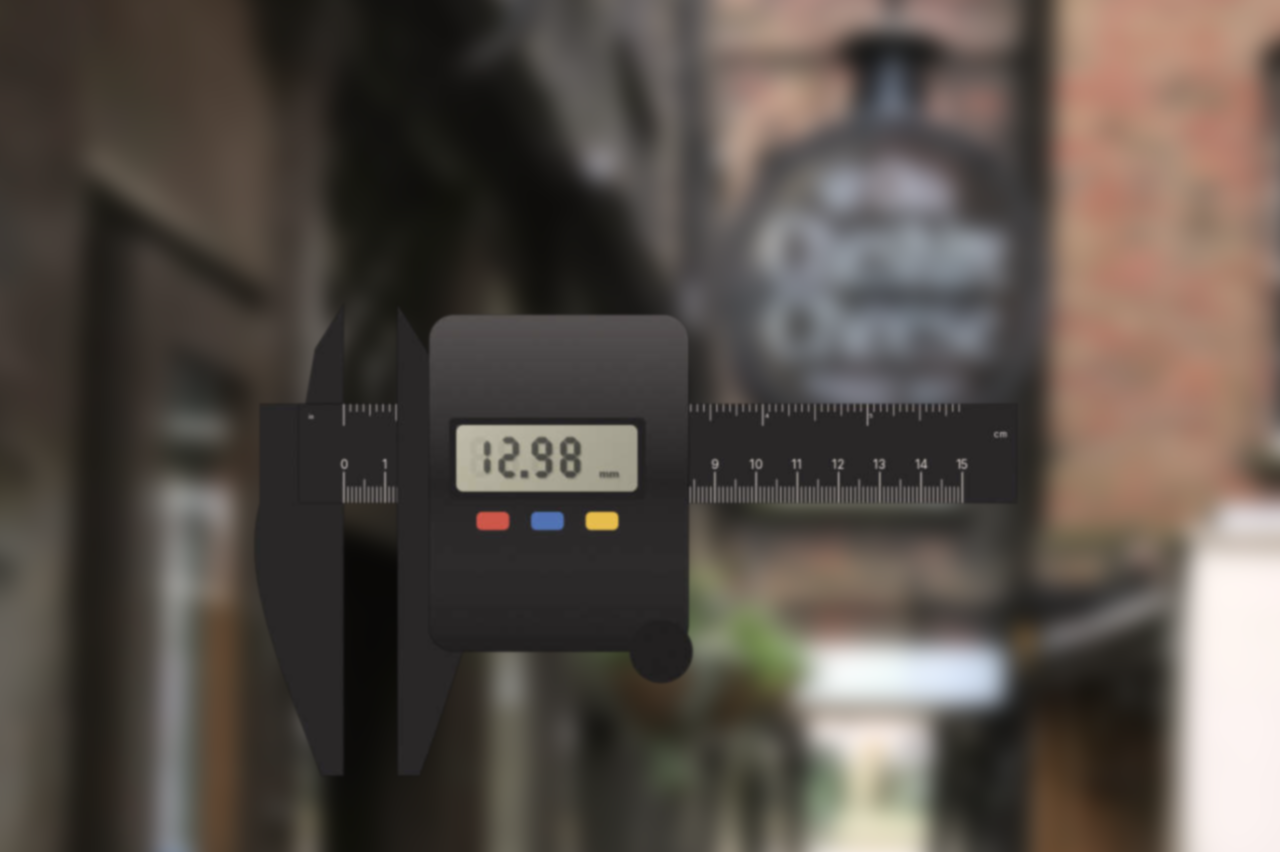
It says 12.98; mm
